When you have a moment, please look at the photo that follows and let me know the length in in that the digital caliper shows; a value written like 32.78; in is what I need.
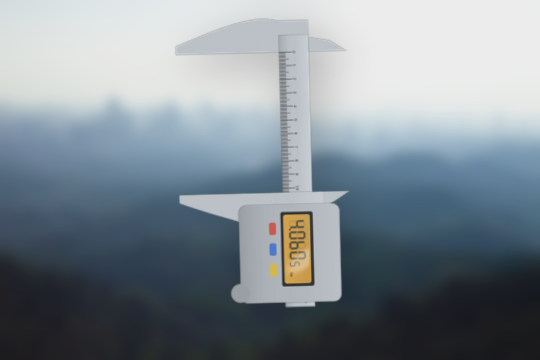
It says 4.0605; in
